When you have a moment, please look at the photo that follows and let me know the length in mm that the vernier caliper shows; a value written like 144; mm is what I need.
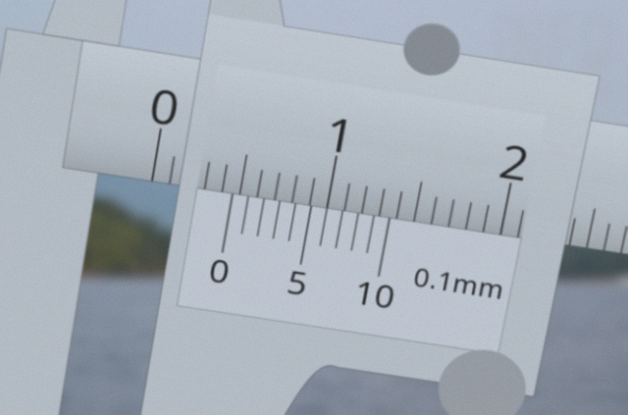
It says 4.6; mm
